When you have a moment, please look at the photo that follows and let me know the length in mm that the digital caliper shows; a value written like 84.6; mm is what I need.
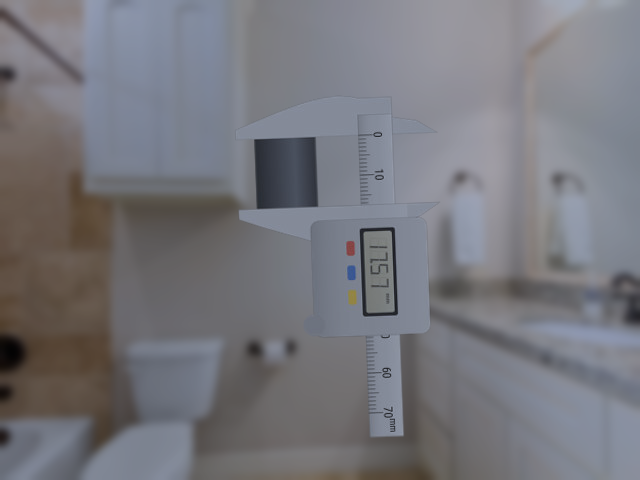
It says 17.57; mm
